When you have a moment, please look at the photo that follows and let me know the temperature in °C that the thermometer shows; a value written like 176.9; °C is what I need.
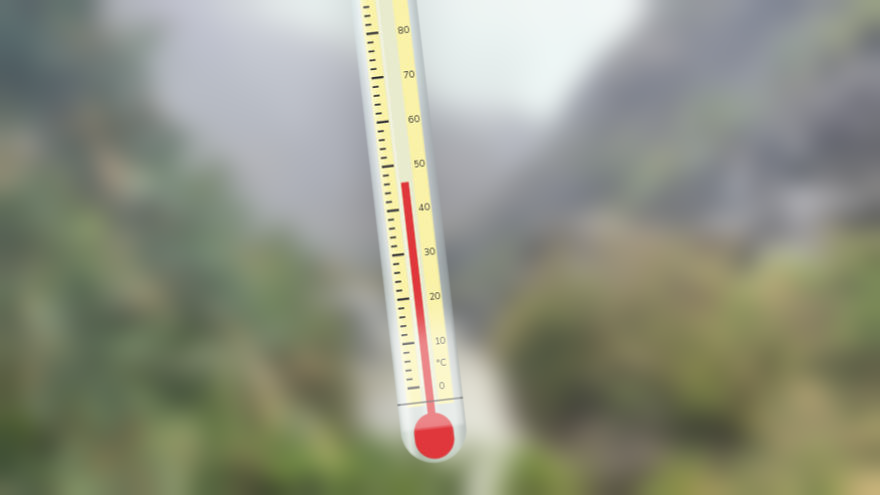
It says 46; °C
